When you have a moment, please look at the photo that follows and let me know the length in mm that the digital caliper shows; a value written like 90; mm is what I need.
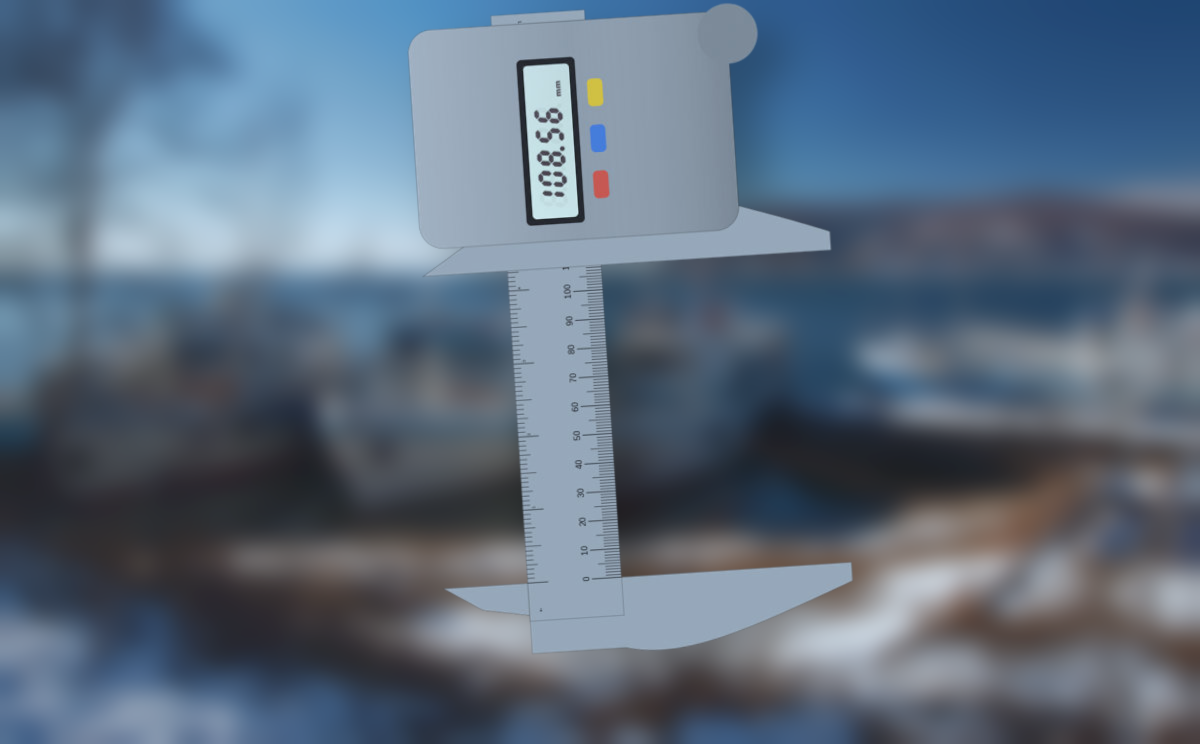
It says 108.56; mm
